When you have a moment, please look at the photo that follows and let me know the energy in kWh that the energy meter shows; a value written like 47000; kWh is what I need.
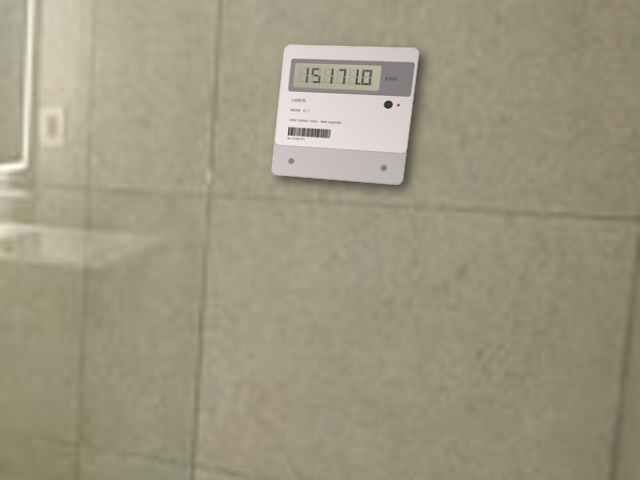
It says 15171.0; kWh
